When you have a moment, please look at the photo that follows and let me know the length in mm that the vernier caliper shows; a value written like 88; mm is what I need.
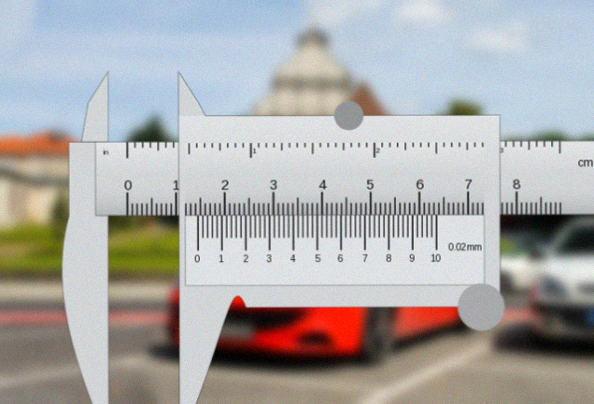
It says 14.5; mm
